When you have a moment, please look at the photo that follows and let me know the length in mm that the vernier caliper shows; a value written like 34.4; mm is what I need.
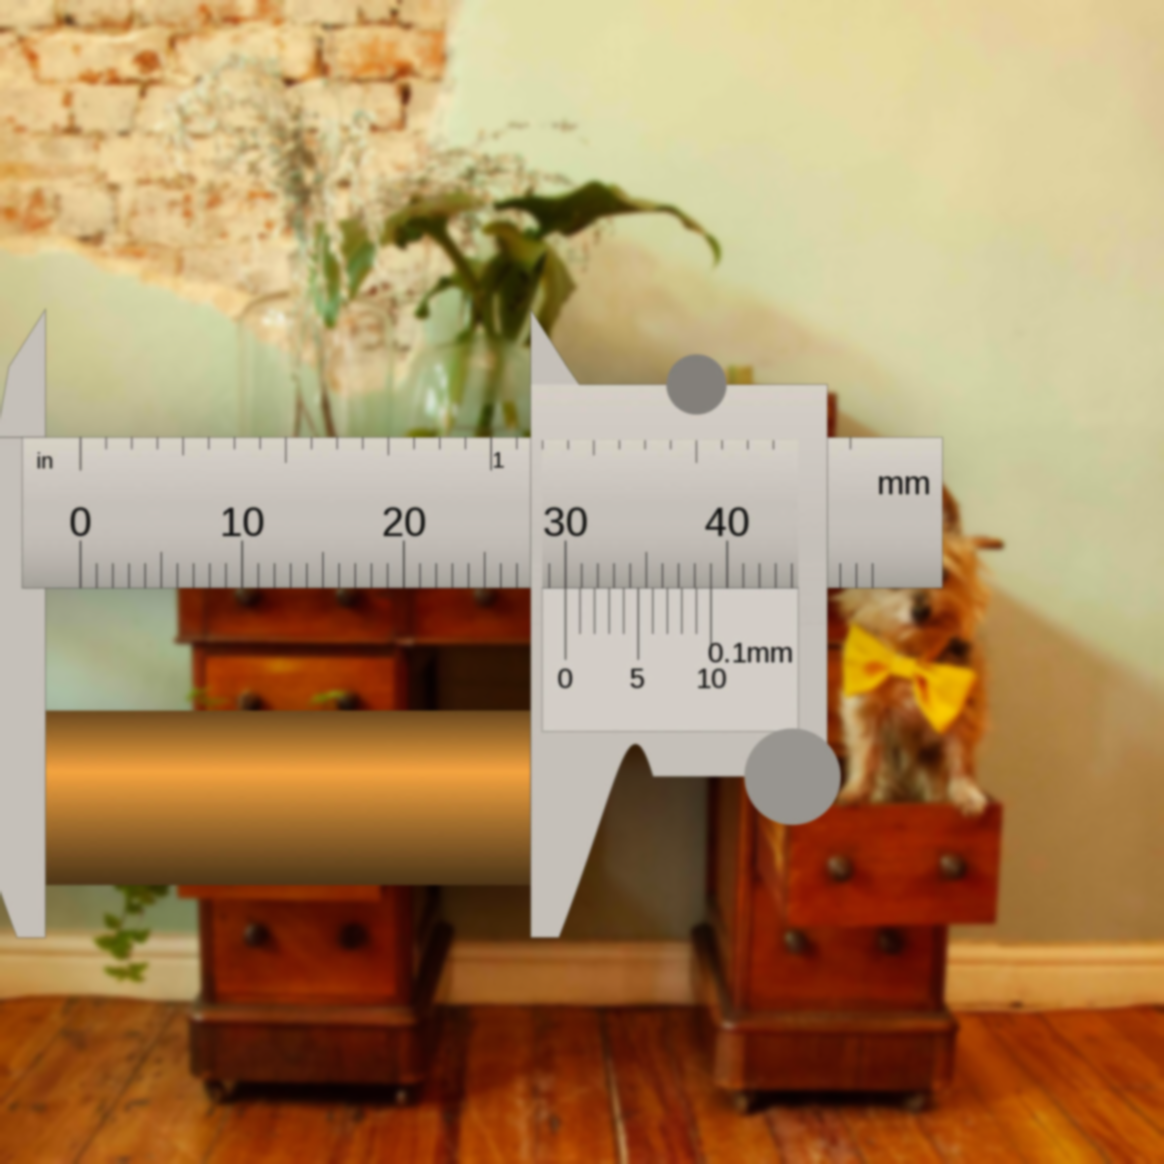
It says 30.0; mm
